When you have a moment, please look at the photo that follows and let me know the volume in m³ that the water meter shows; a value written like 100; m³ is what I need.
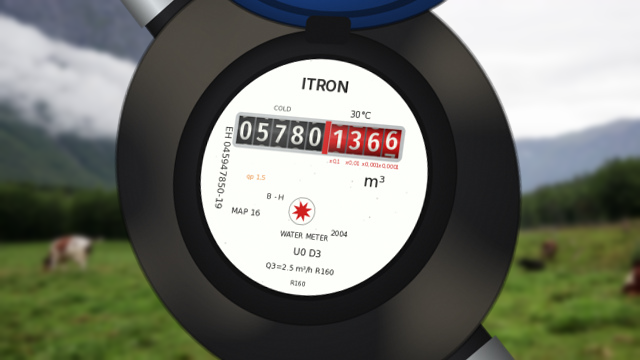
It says 5780.1366; m³
